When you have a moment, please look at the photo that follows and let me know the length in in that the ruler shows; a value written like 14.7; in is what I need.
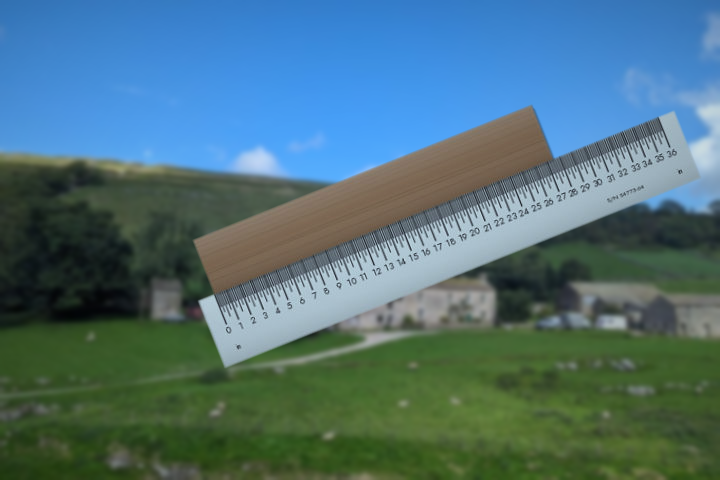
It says 27.5; in
